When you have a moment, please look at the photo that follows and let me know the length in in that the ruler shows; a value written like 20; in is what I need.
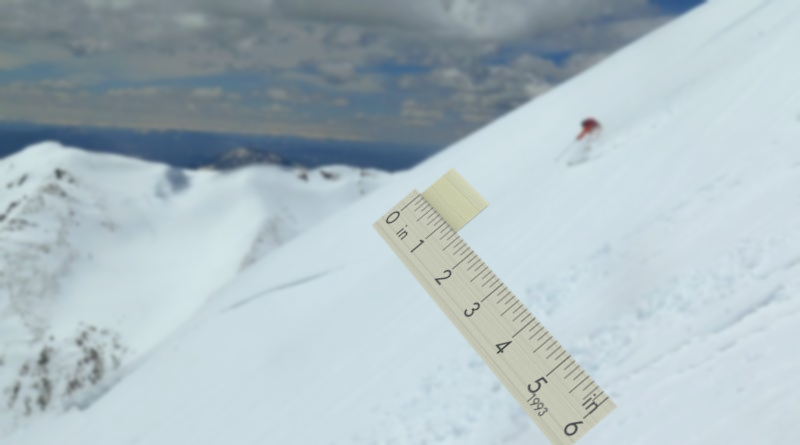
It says 1.375; in
